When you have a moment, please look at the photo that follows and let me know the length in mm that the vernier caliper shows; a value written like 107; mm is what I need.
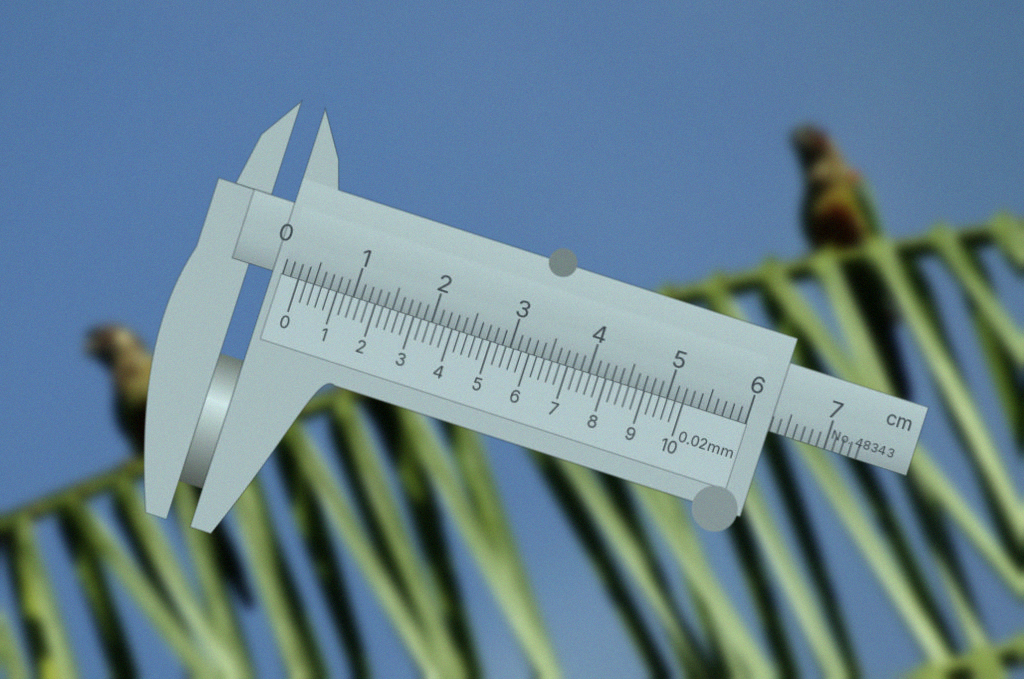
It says 3.0; mm
